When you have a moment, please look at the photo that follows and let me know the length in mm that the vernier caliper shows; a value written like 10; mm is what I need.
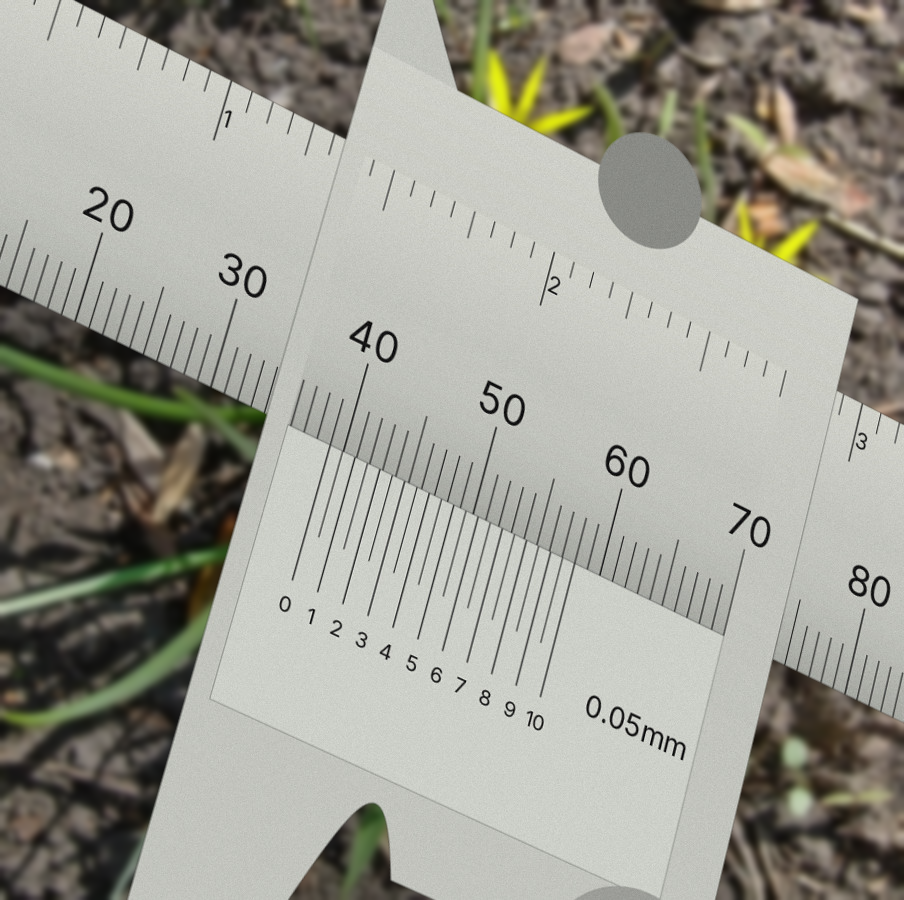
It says 39.0; mm
